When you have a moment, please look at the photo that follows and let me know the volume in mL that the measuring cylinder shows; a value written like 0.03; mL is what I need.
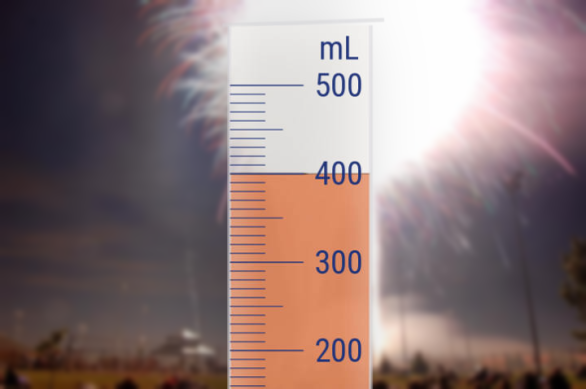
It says 400; mL
